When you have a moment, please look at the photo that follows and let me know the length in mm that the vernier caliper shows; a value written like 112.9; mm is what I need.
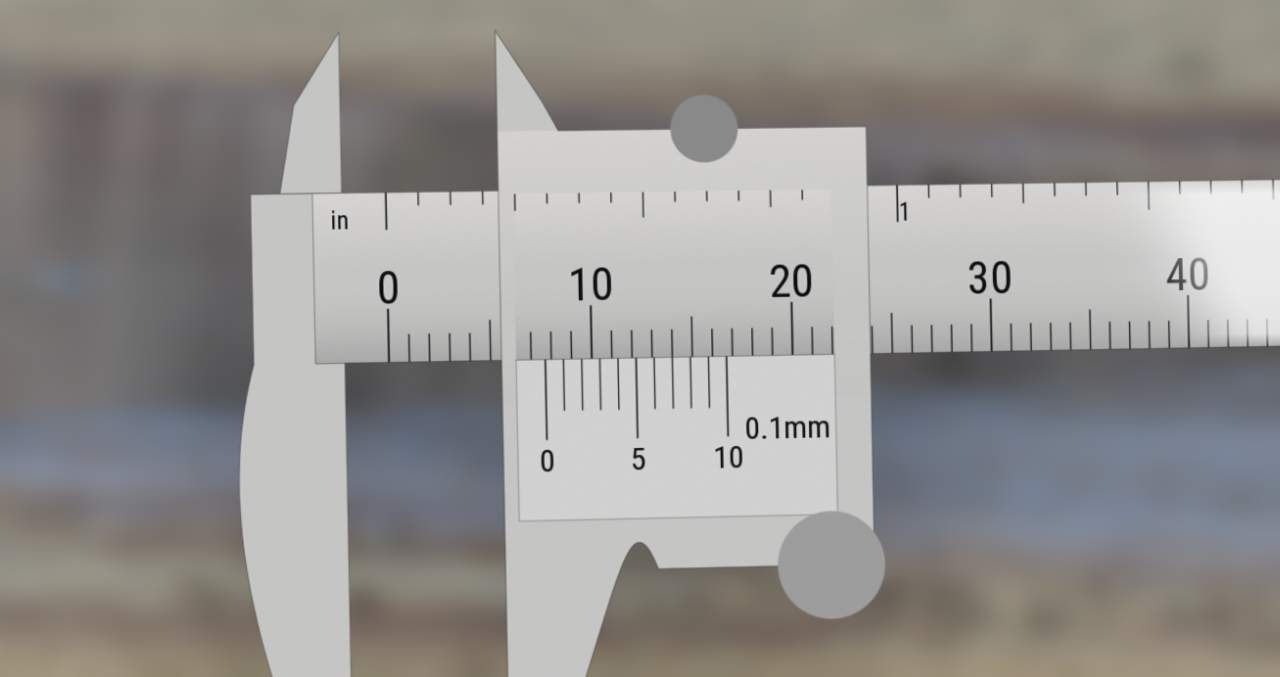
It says 7.7; mm
